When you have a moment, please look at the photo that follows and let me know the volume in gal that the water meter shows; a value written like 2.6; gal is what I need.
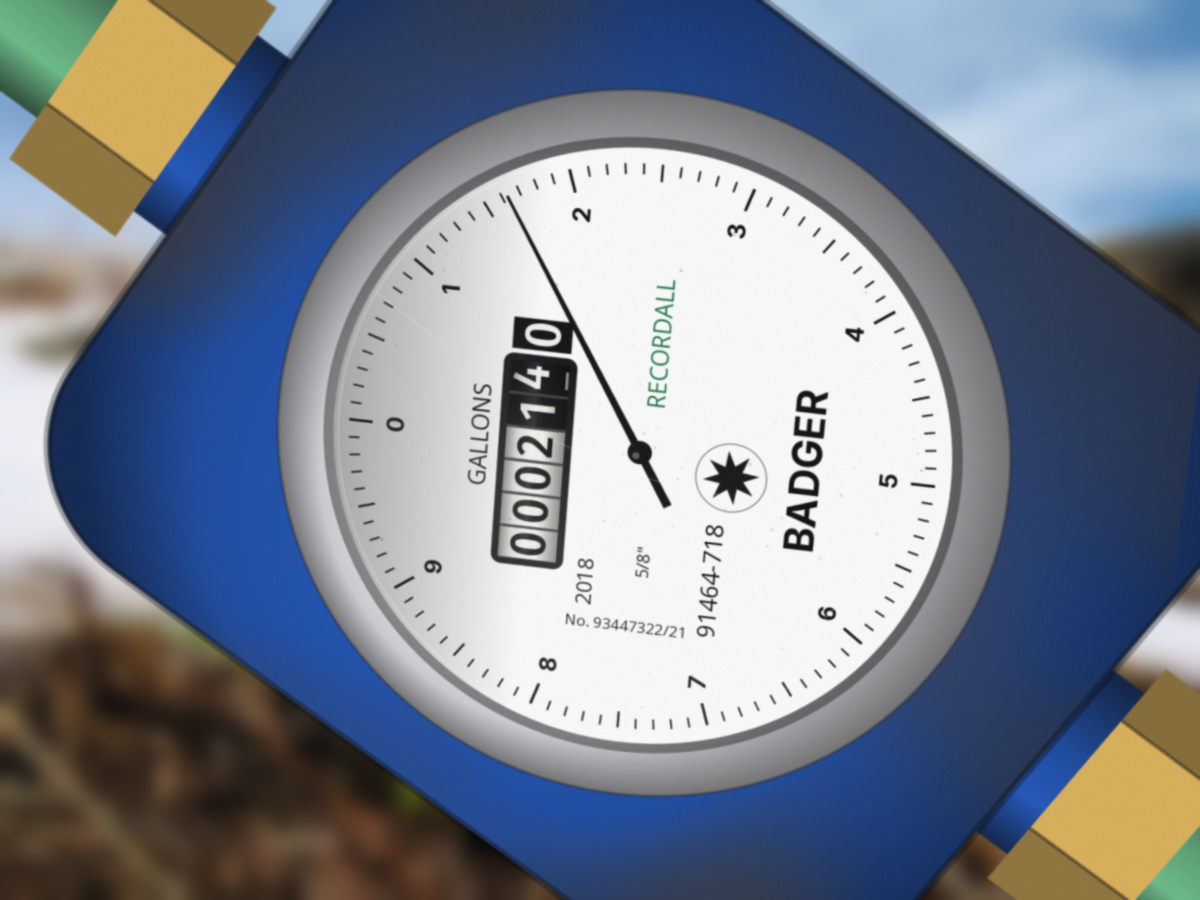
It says 2141.6; gal
